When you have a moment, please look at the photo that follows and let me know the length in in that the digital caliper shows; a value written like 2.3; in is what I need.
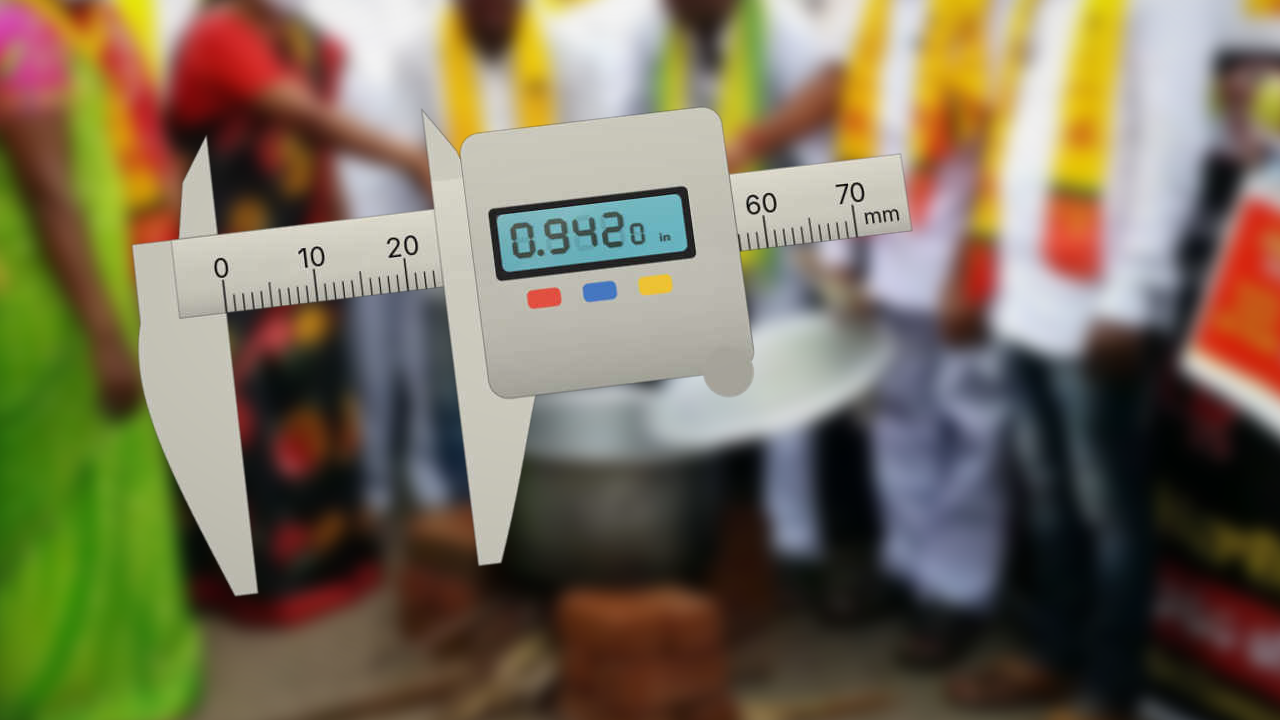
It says 0.9420; in
